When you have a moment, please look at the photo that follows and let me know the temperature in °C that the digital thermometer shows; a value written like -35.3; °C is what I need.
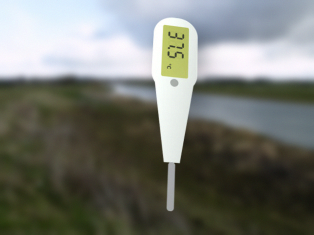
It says 37.5; °C
